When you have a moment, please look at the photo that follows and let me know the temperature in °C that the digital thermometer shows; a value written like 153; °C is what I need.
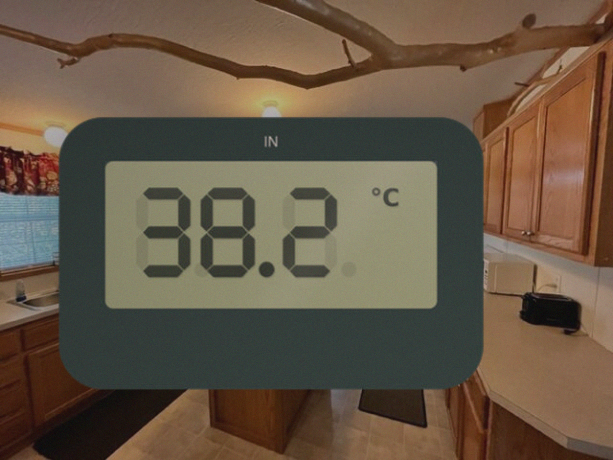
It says 38.2; °C
